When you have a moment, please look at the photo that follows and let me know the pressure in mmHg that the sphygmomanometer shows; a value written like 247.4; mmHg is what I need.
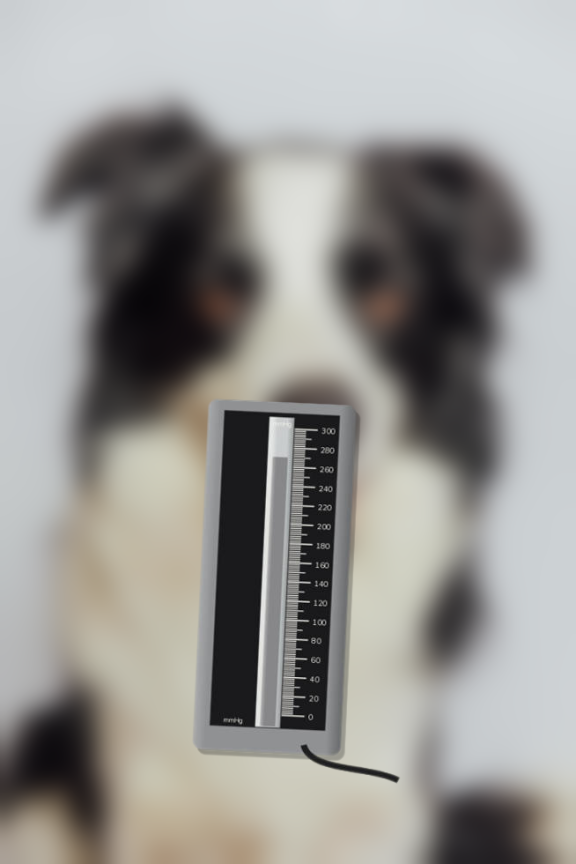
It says 270; mmHg
